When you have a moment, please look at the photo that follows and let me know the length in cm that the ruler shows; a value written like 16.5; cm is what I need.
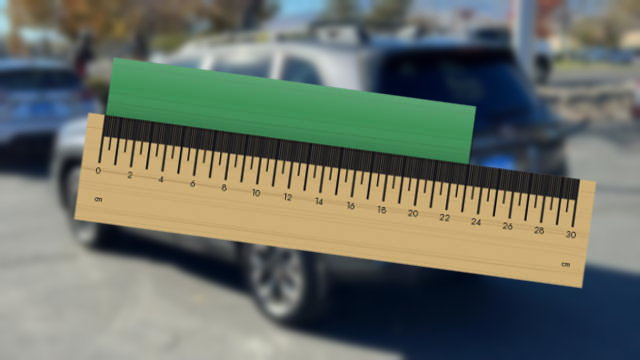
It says 23; cm
